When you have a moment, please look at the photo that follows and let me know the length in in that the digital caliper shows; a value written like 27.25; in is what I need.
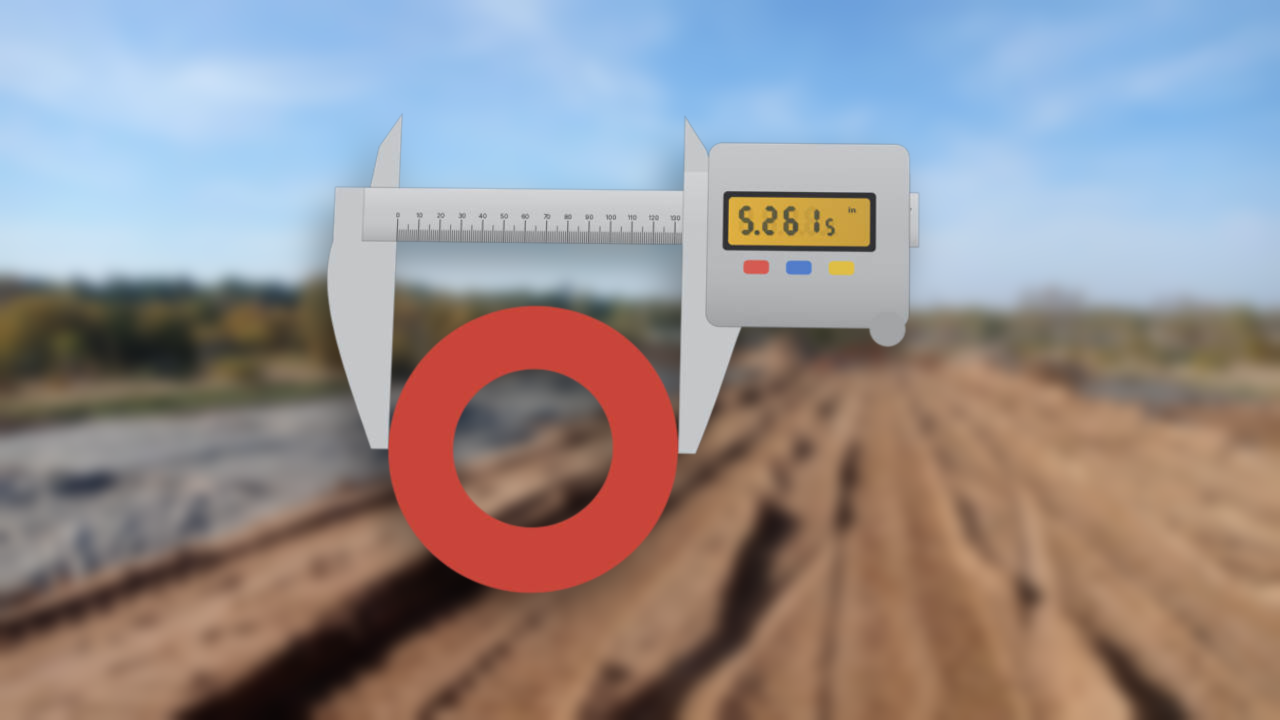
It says 5.2615; in
